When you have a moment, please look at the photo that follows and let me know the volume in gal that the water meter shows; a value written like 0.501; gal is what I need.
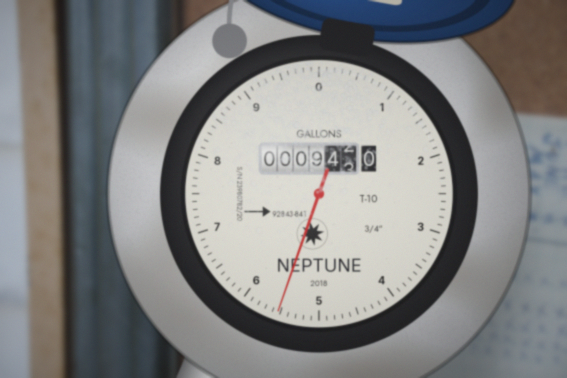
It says 9425.5; gal
